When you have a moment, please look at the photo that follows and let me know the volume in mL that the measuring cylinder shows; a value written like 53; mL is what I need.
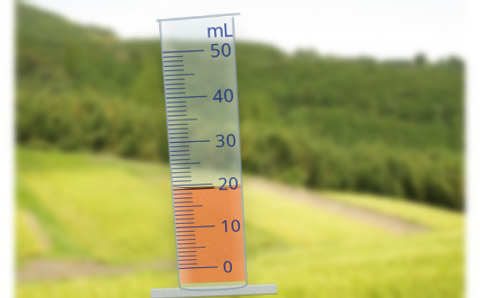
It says 19; mL
